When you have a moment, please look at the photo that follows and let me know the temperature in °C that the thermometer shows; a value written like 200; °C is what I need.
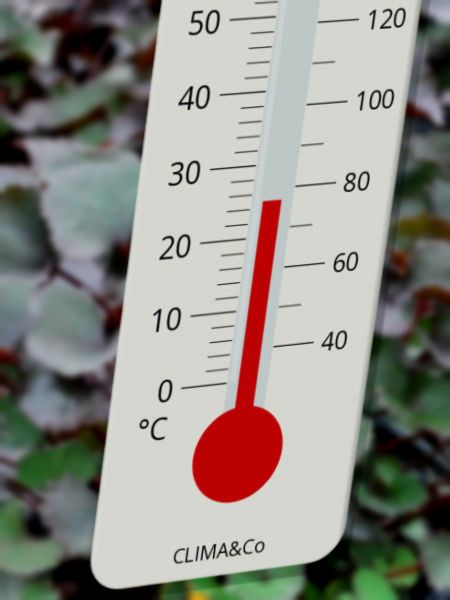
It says 25; °C
